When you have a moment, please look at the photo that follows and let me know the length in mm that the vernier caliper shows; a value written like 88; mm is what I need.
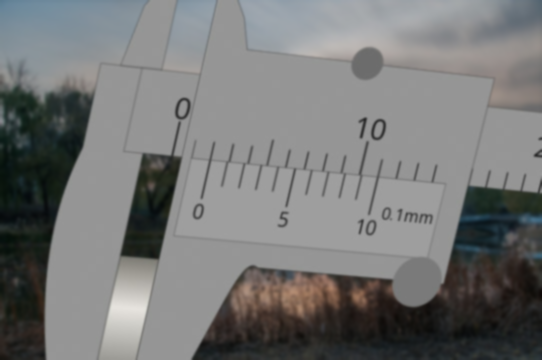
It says 2.0; mm
